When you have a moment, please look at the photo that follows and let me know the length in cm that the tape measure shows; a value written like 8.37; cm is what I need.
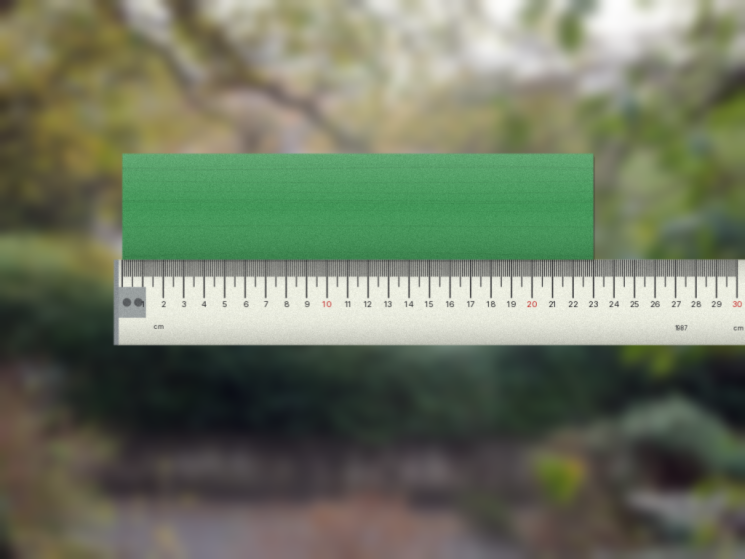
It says 23; cm
